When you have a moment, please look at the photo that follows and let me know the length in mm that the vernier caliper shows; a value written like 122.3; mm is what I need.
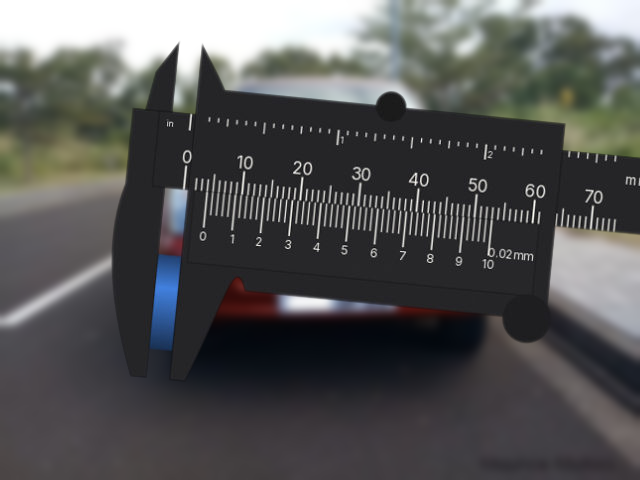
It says 4.0; mm
